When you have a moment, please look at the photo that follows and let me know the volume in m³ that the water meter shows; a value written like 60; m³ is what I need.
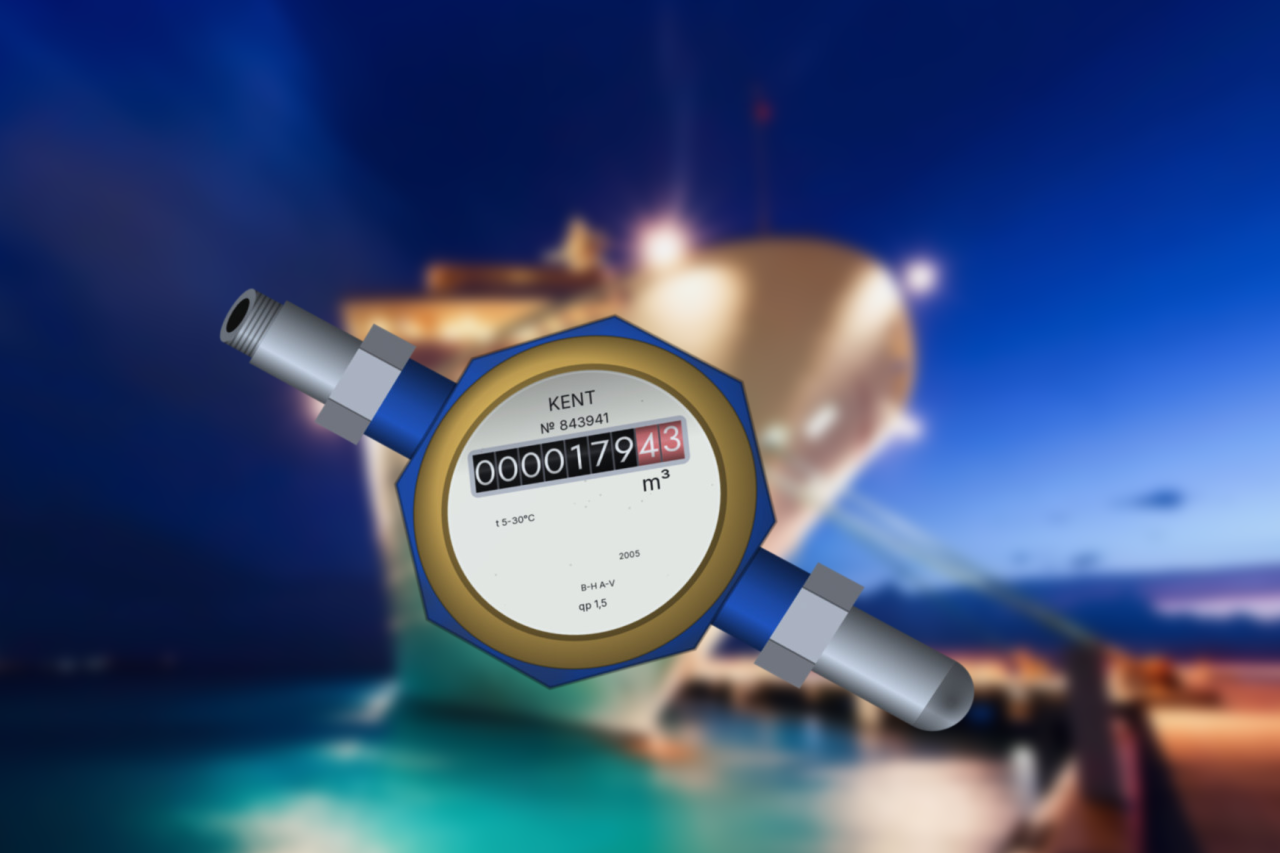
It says 179.43; m³
